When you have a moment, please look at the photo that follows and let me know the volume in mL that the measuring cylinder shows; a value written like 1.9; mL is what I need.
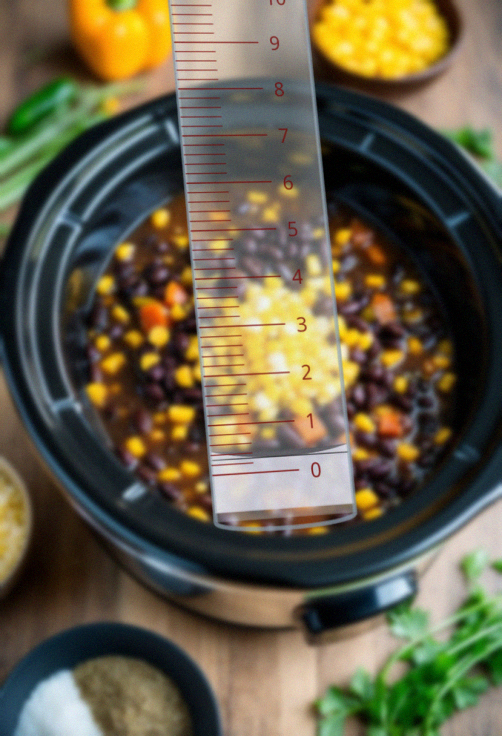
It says 0.3; mL
